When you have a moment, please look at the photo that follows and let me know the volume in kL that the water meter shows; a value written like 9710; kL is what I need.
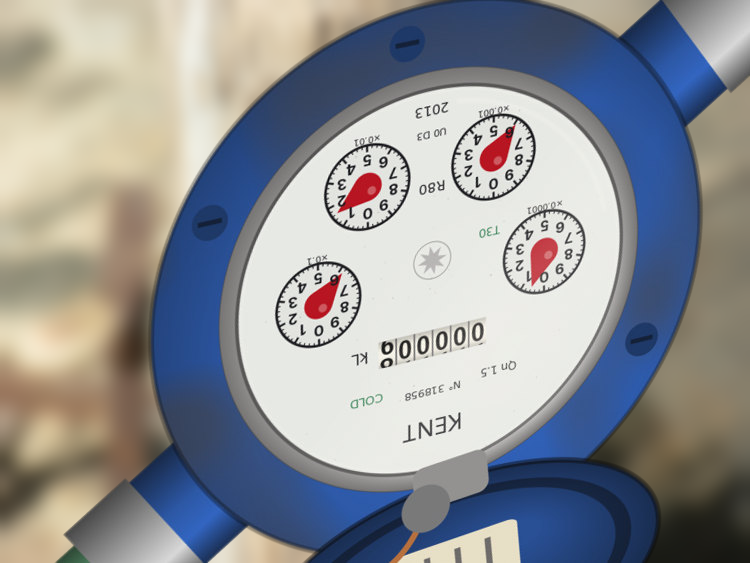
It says 8.6160; kL
